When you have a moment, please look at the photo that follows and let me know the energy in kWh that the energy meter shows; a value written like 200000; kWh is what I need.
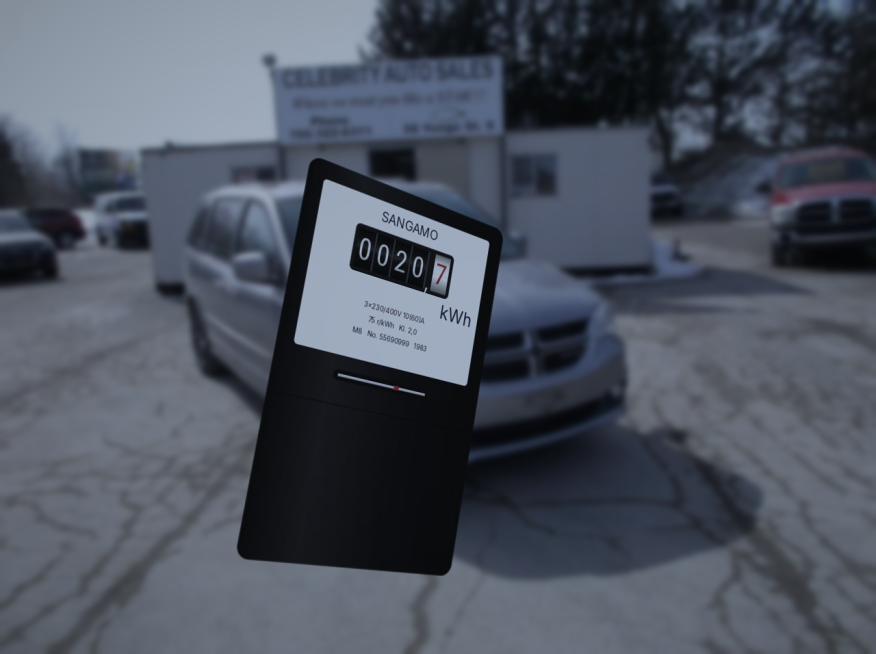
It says 20.7; kWh
